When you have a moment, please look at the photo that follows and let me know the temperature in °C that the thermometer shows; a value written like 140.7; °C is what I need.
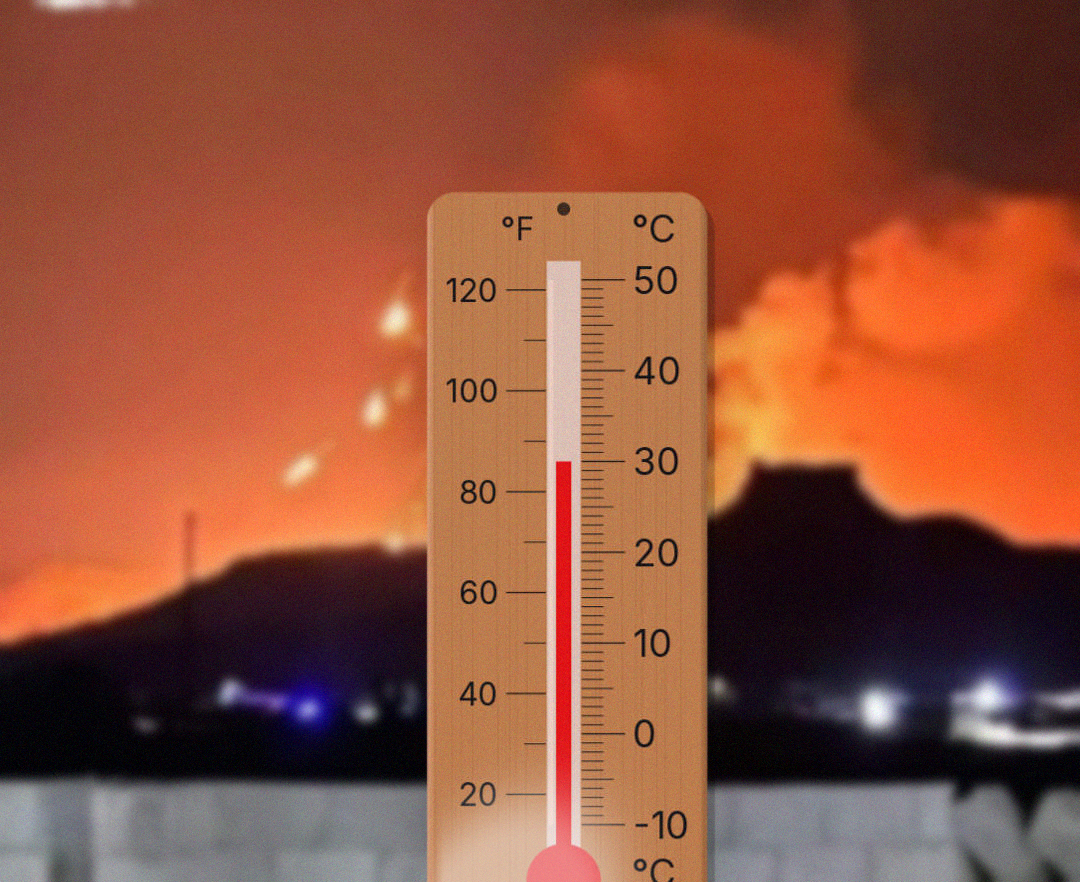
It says 30; °C
